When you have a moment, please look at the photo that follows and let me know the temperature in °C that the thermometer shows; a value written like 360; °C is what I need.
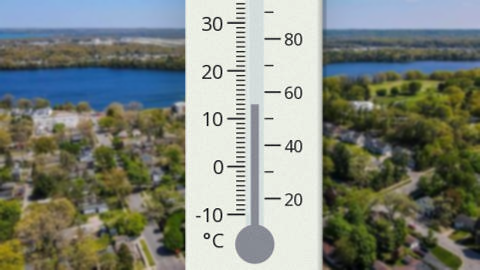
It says 13; °C
